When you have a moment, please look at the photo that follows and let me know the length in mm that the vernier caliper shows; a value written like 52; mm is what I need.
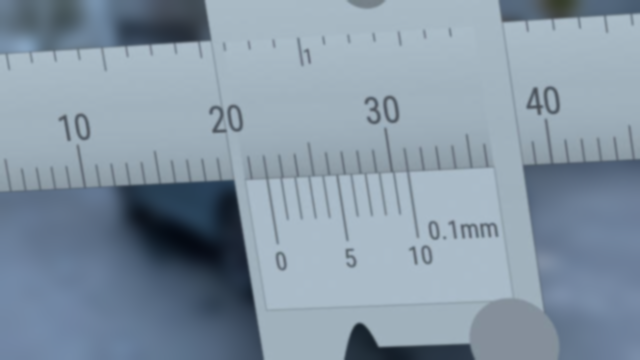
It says 22.0; mm
